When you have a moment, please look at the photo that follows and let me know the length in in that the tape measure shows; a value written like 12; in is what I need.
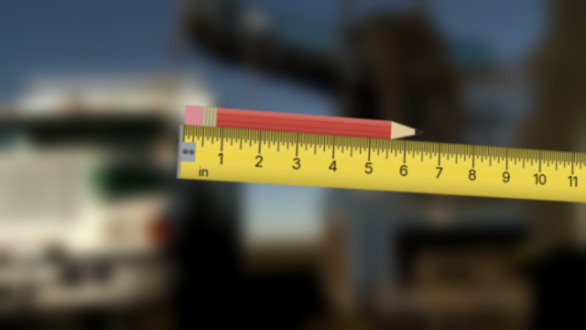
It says 6.5; in
